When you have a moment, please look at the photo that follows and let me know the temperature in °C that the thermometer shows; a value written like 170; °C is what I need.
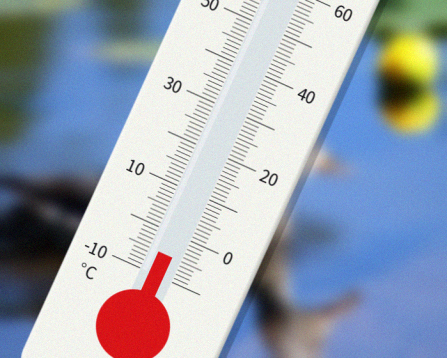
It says -5; °C
